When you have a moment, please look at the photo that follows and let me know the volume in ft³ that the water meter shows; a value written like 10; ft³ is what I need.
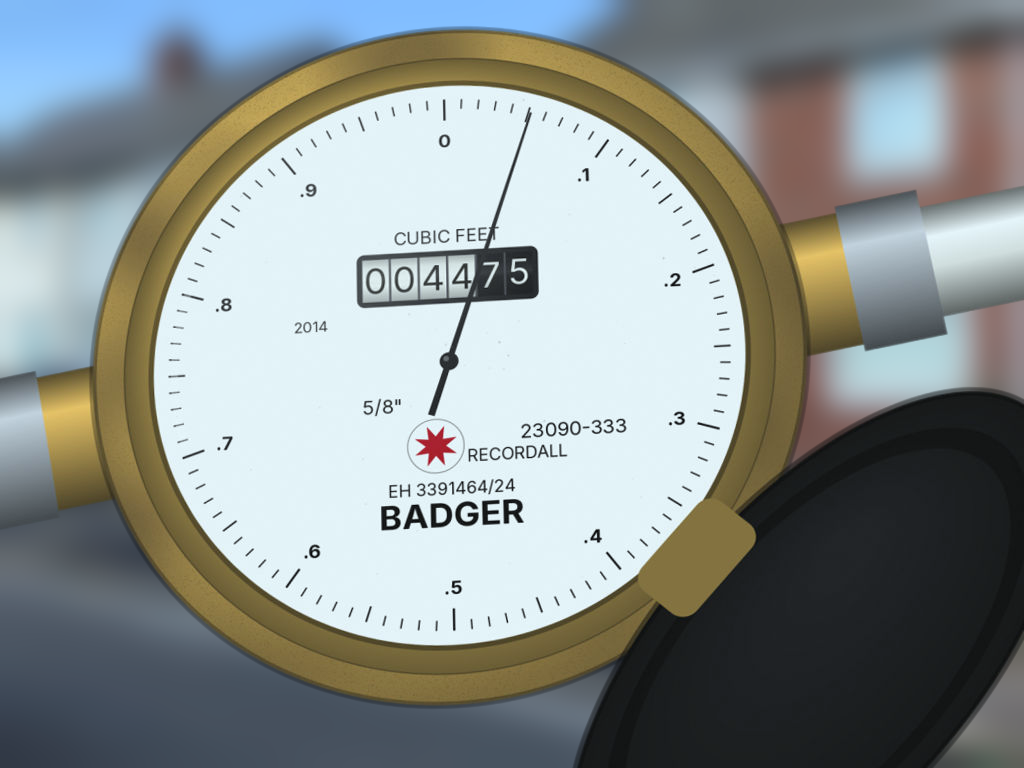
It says 4475.05; ft³
